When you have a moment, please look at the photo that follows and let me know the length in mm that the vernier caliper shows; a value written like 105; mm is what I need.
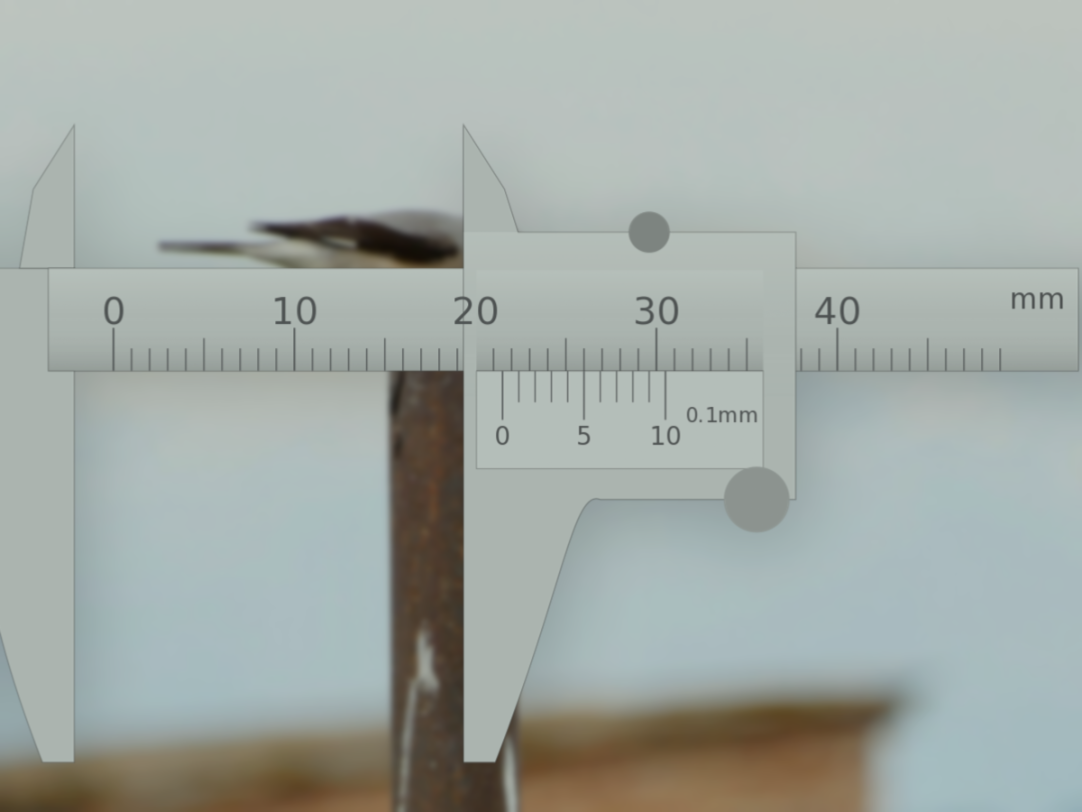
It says 21.5; mm
